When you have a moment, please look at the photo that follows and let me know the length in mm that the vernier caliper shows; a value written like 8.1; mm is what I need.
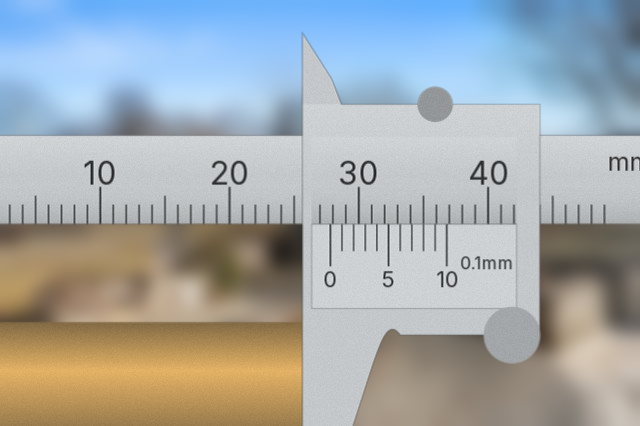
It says 27.8; mm
